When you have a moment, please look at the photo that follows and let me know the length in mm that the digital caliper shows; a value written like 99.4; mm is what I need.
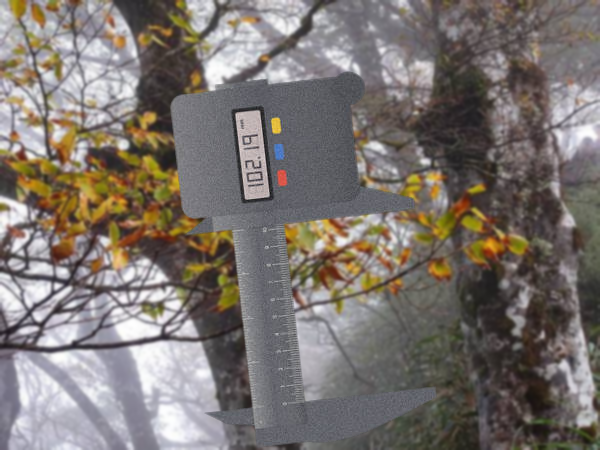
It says 102.19; mm
